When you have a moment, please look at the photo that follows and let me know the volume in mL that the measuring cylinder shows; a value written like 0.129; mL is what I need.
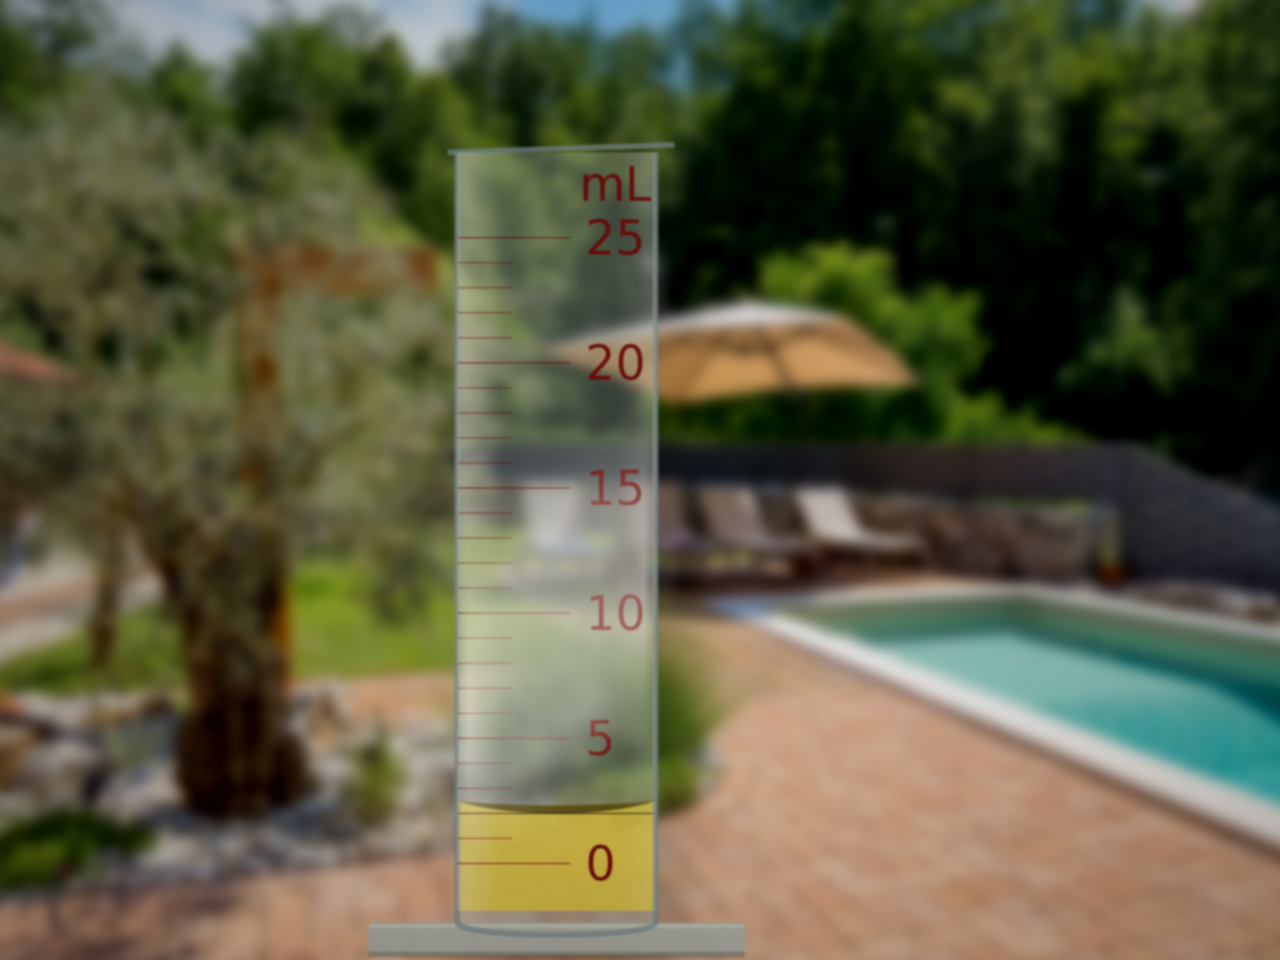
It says 2; mL
